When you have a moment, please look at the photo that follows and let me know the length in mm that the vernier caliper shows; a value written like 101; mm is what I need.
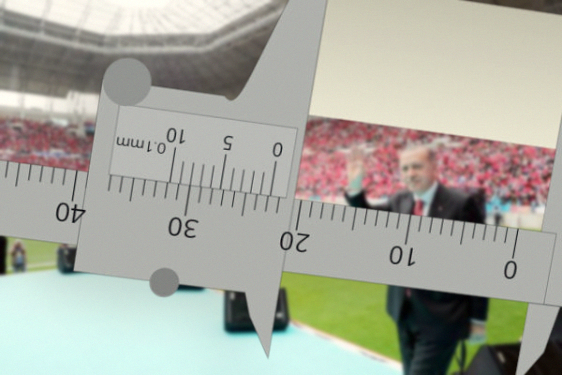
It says 22.8; mm
